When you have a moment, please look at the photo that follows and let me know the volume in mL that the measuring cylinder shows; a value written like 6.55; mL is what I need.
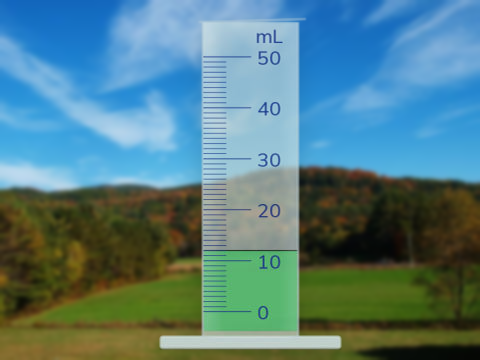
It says 12; mL
